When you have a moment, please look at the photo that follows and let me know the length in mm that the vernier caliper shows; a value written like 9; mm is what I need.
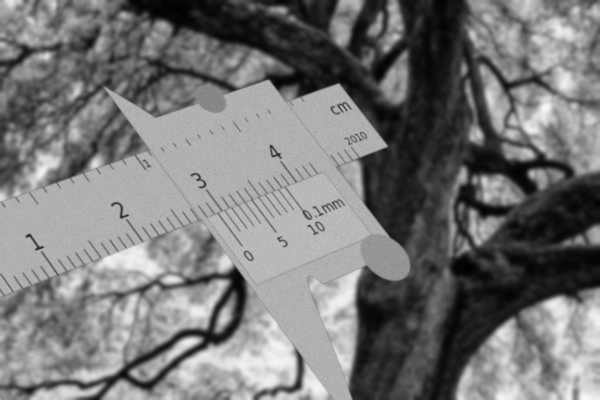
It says 29.4; mm
